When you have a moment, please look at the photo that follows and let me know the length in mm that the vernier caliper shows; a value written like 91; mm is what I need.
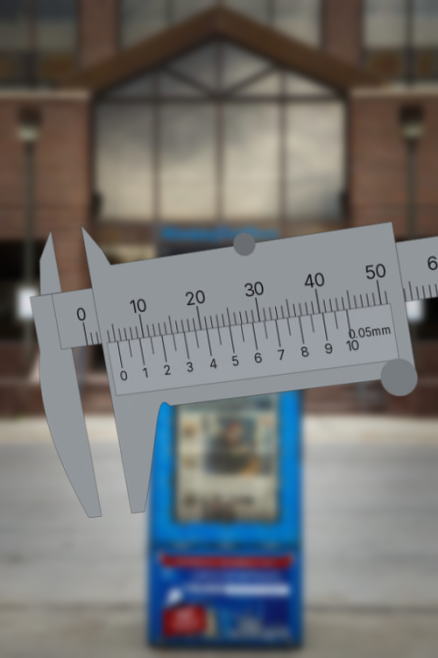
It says 5.4; mm
